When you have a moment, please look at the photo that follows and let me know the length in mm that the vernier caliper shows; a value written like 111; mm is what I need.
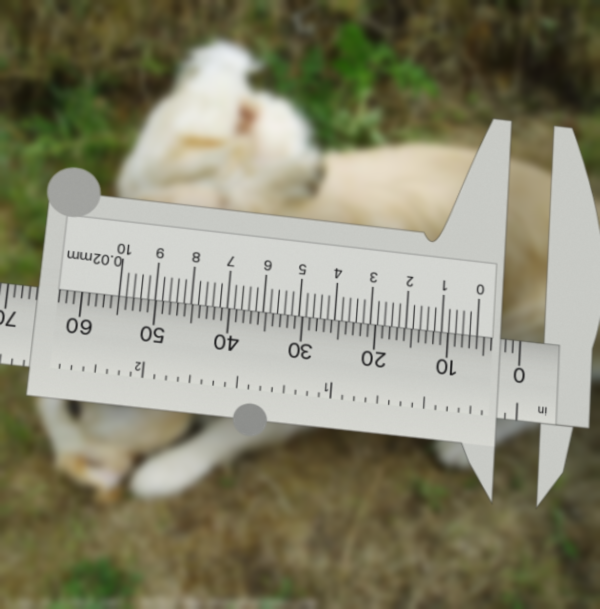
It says 6.0; mm
